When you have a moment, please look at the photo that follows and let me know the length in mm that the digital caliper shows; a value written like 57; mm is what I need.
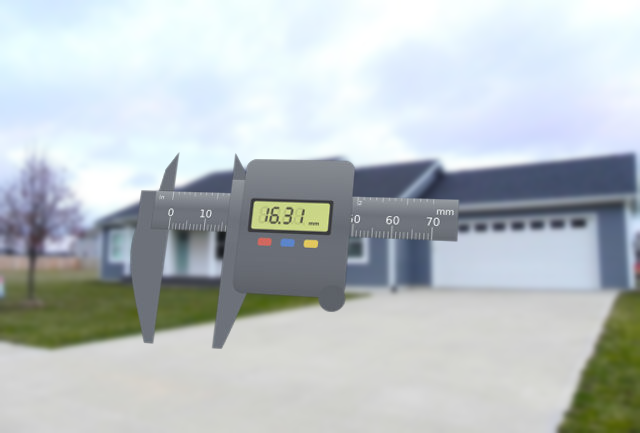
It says 16.31; mm
